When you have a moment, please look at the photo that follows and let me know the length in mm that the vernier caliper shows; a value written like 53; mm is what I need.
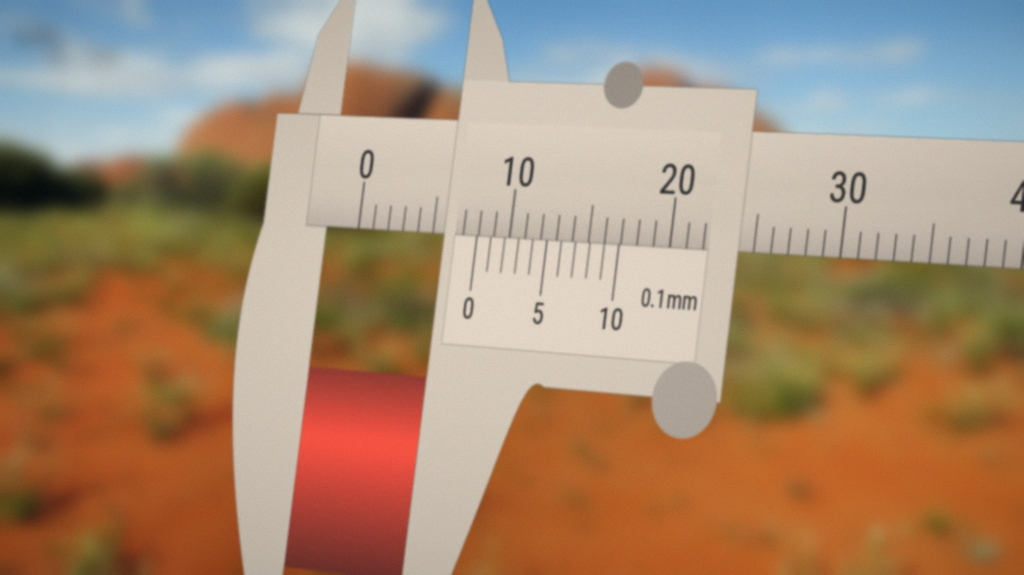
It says 7.9; mm
